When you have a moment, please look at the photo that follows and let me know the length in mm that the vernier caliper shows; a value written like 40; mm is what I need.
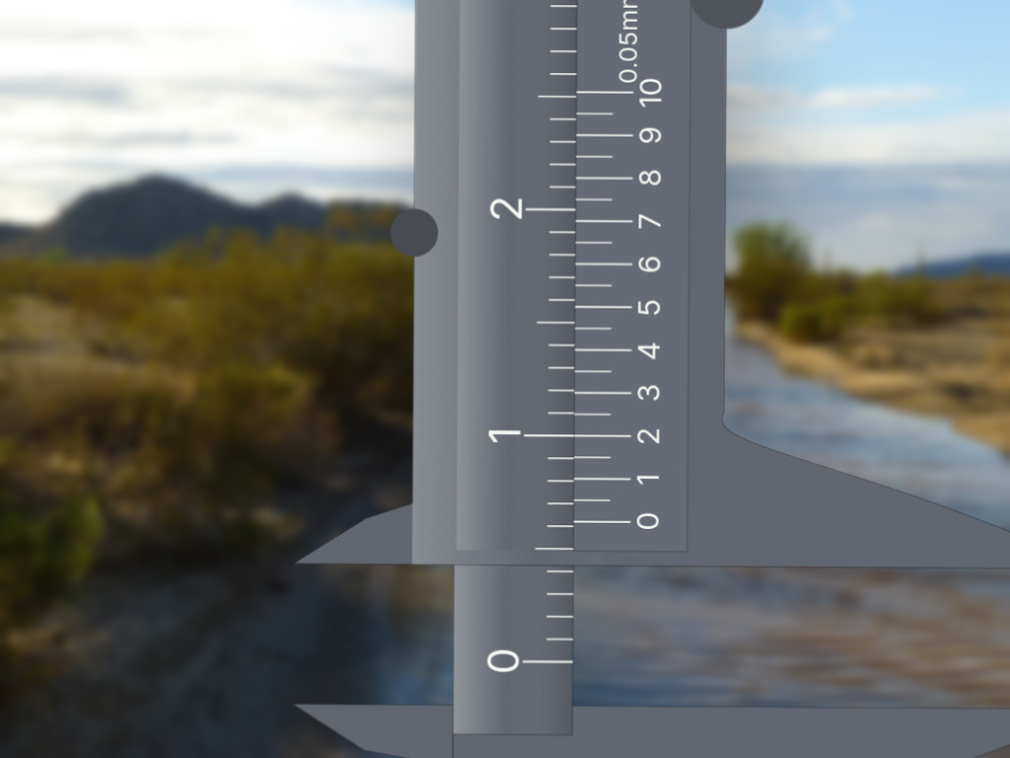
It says 6.20; mm
